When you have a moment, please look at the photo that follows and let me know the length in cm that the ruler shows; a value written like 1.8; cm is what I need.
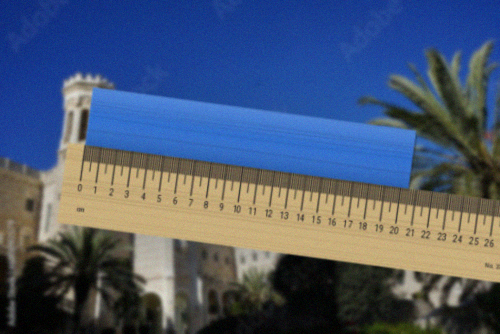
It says 20.5; cm
